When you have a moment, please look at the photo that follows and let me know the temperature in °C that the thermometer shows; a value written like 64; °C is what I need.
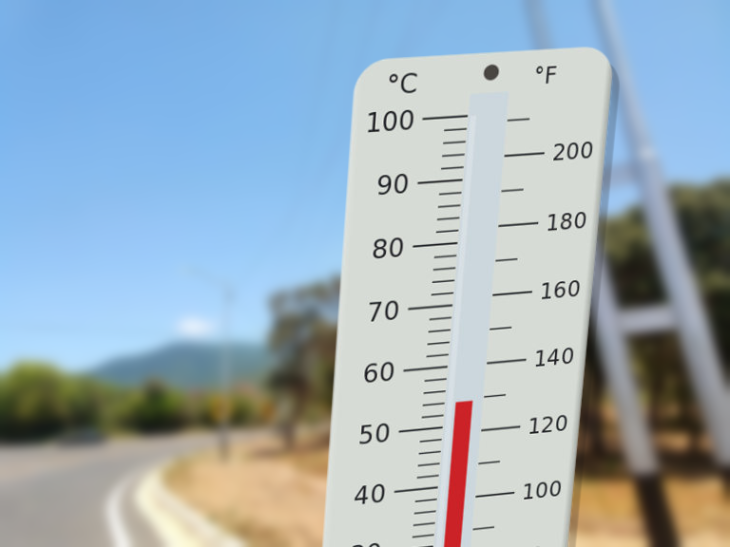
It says 54; °C
